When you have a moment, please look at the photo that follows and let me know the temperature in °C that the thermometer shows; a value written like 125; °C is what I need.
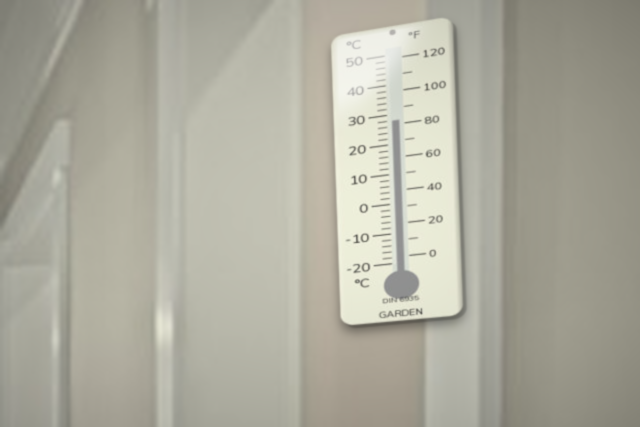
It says 28; °C
